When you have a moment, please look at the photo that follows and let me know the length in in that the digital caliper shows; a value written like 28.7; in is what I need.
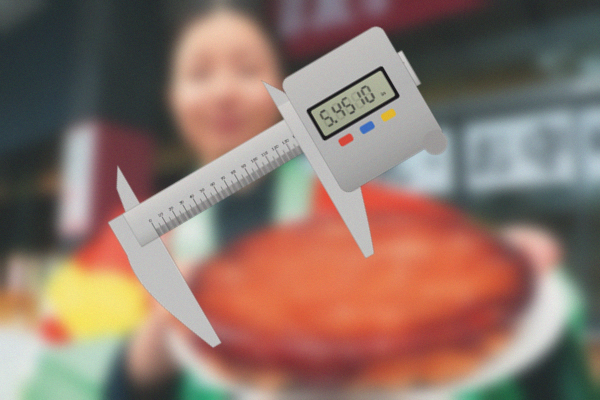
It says 5.4510; in
